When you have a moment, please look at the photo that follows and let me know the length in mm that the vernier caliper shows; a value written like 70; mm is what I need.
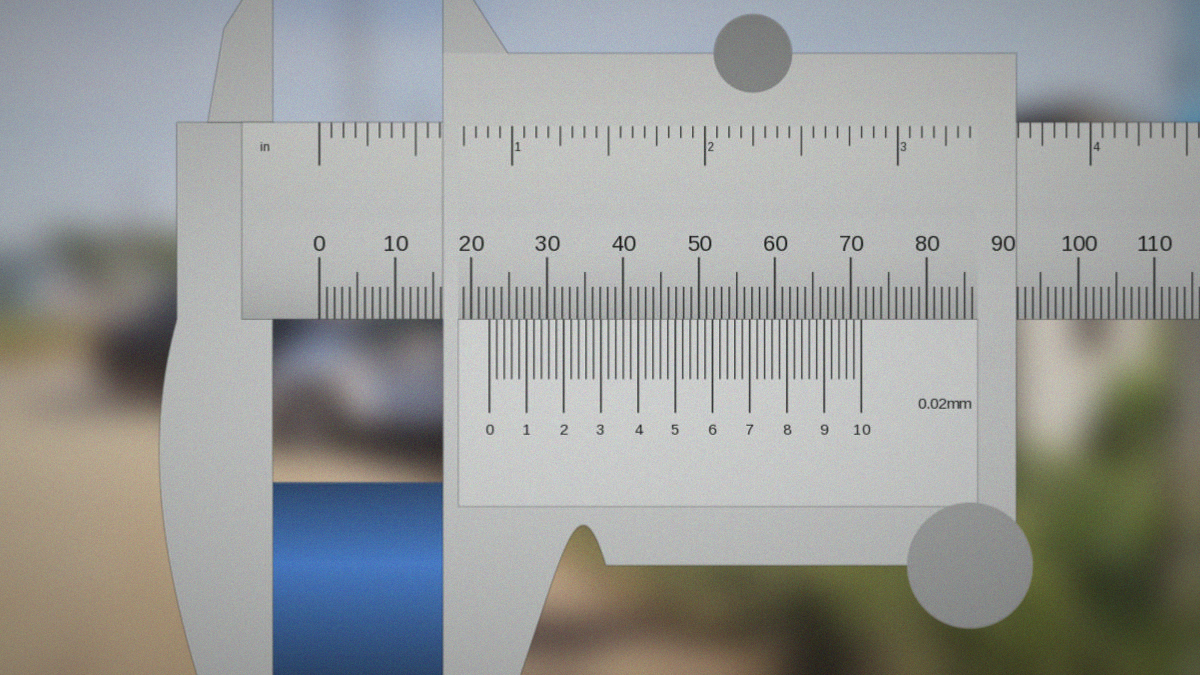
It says 22.4; mm
